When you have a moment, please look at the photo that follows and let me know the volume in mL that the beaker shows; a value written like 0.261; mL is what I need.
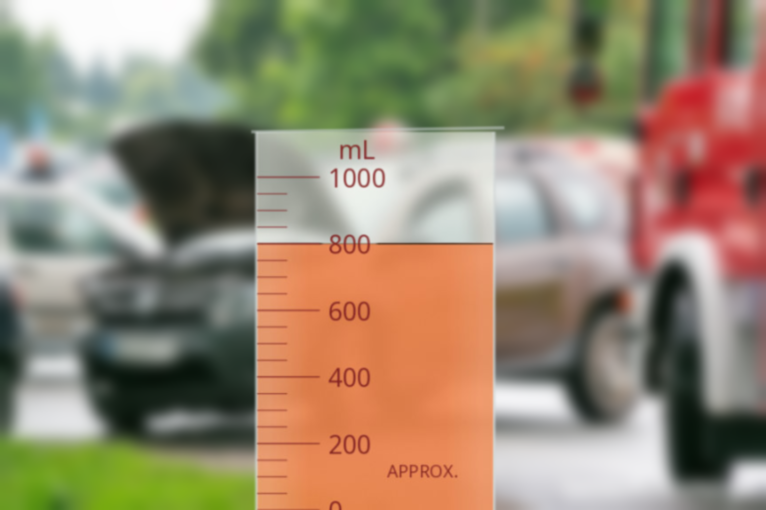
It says 800; mL
